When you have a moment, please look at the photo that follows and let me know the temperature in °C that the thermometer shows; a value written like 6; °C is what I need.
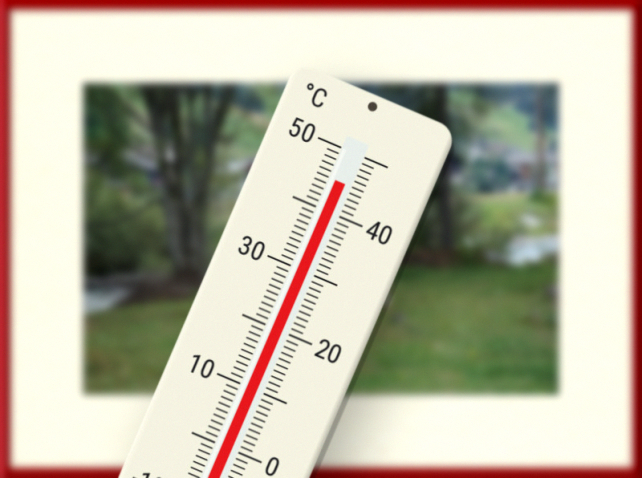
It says 45; °C
